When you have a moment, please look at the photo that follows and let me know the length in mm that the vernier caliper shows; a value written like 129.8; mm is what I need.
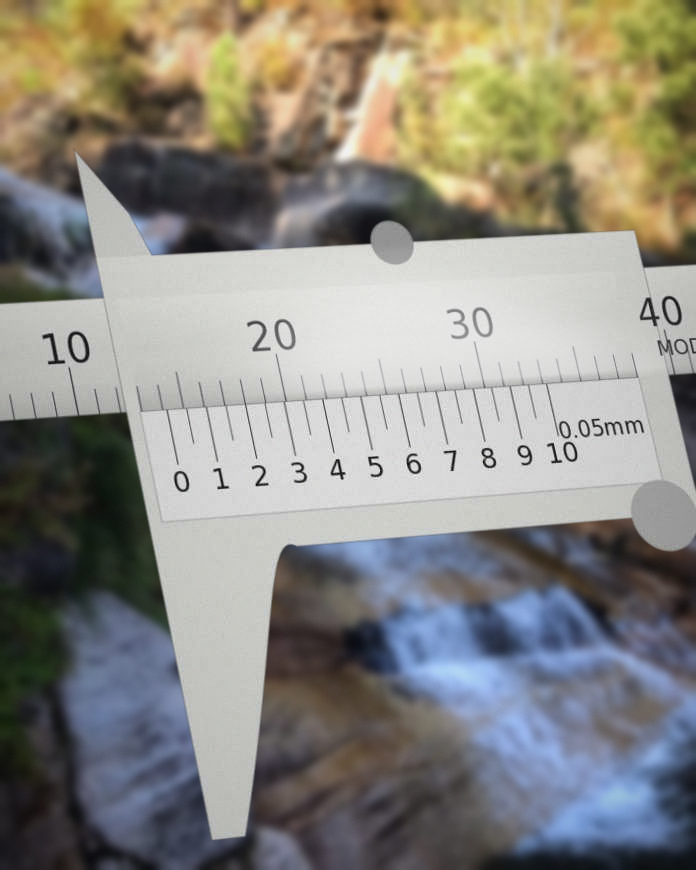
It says 14.2; mm
